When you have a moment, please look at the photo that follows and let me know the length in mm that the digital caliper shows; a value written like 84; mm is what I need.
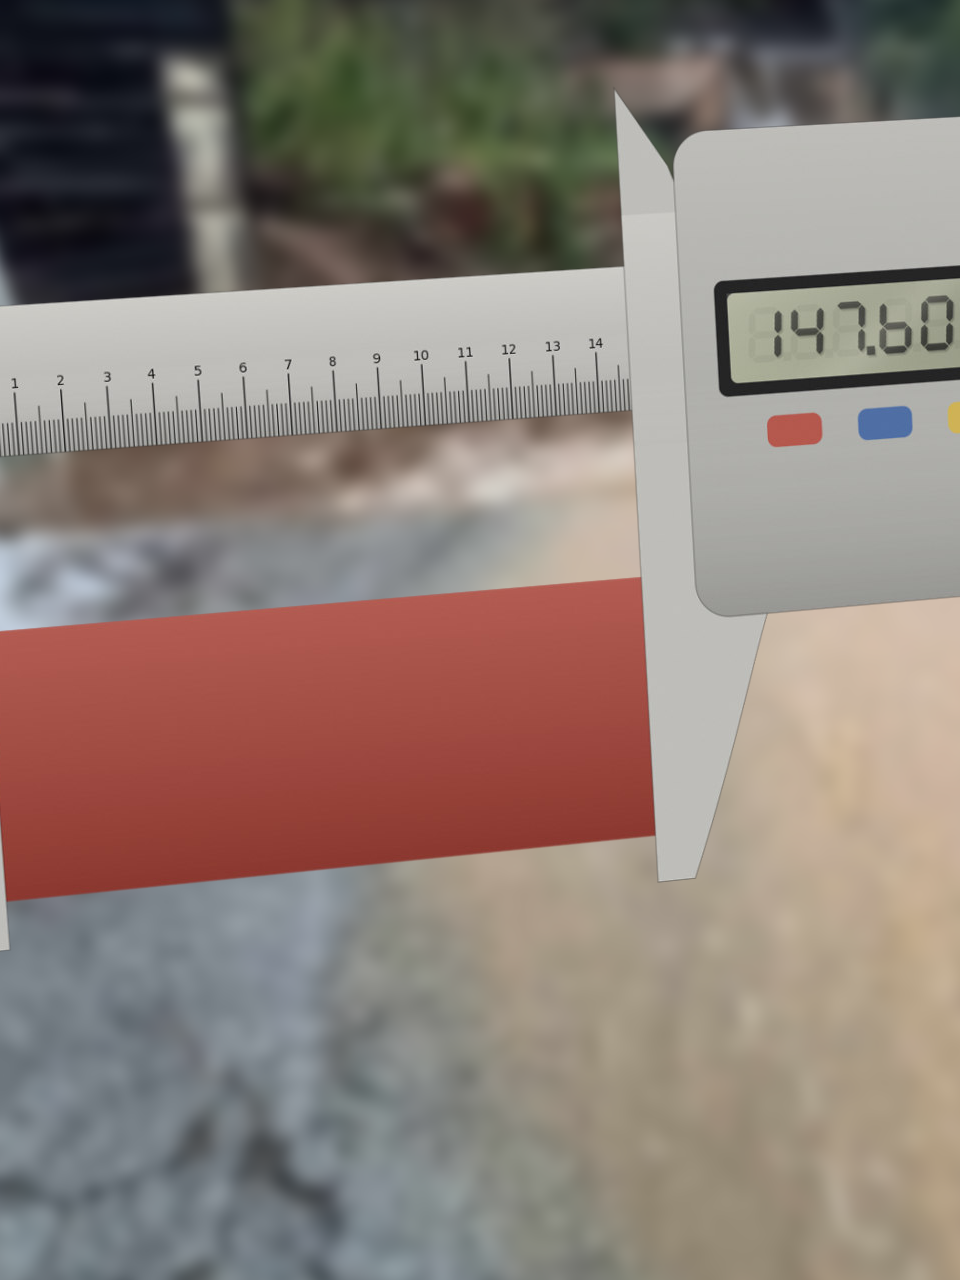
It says 147.60; mm
